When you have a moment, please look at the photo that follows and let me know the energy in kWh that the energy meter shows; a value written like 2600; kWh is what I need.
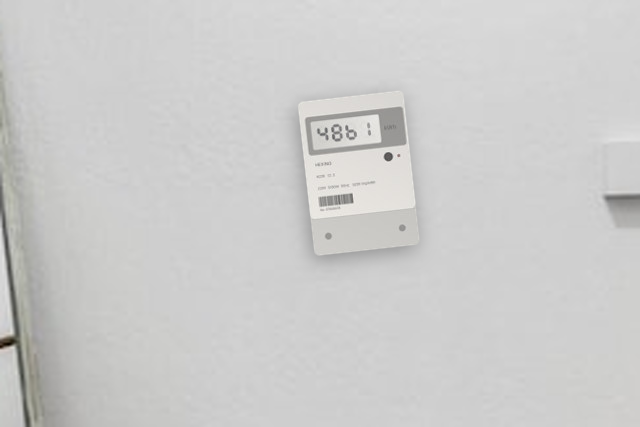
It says 4861; kWh
